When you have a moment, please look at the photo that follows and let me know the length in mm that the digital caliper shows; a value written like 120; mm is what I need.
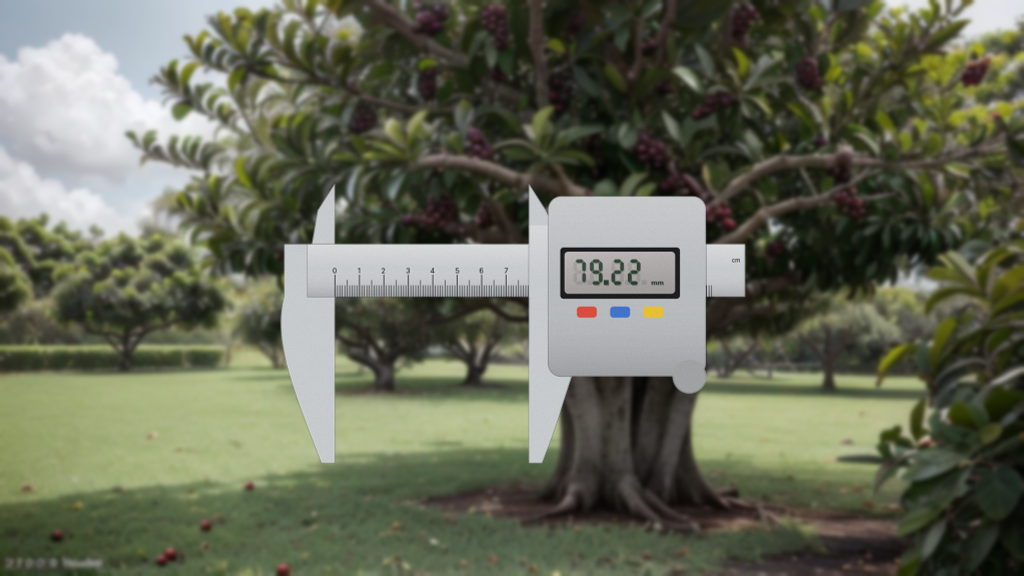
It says 79.22; mm
